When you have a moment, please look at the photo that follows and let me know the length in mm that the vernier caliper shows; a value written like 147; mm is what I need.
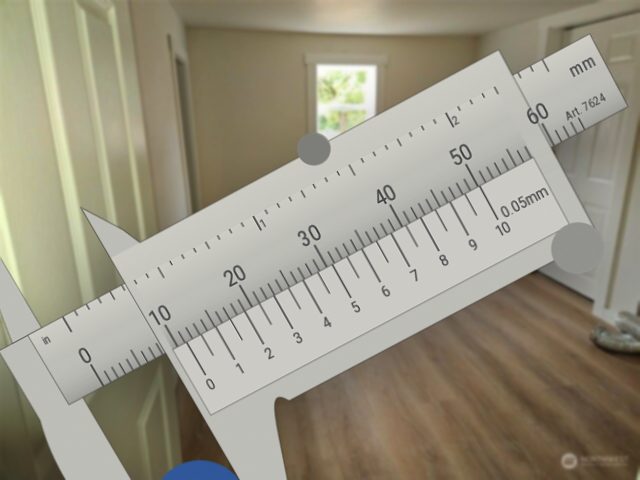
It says 11.2; mm
